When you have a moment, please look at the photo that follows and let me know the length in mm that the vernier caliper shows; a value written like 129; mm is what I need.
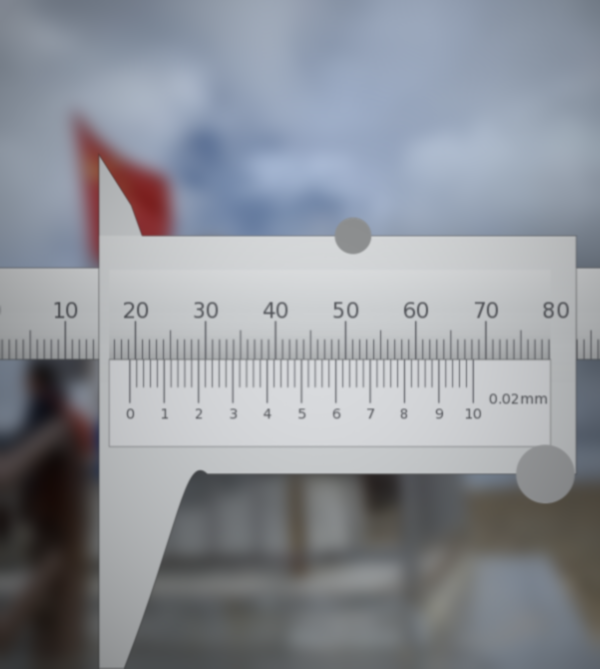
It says 19.2; mm
